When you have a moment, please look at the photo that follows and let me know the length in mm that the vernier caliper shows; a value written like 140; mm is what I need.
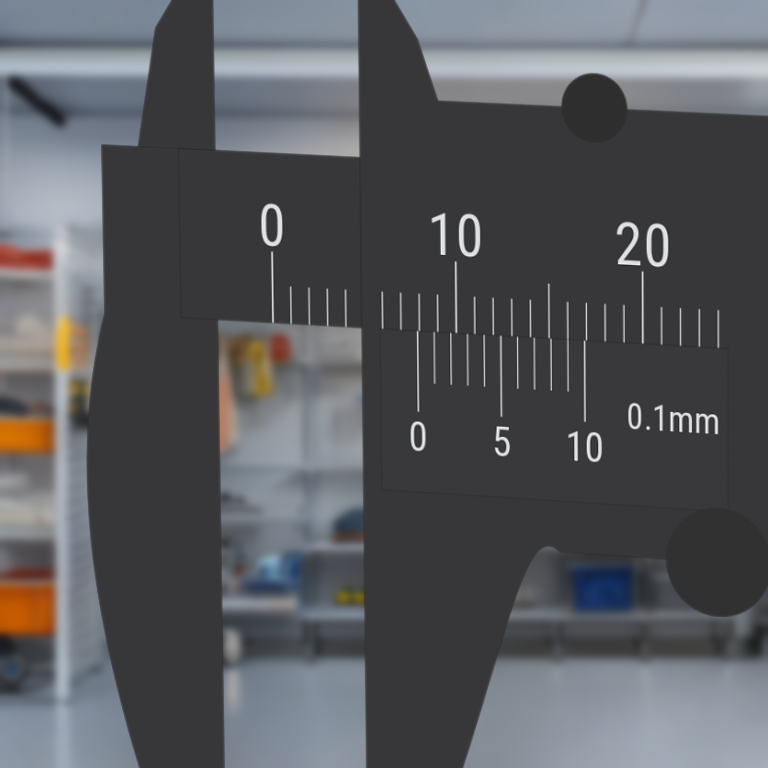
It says 7.9; mm
